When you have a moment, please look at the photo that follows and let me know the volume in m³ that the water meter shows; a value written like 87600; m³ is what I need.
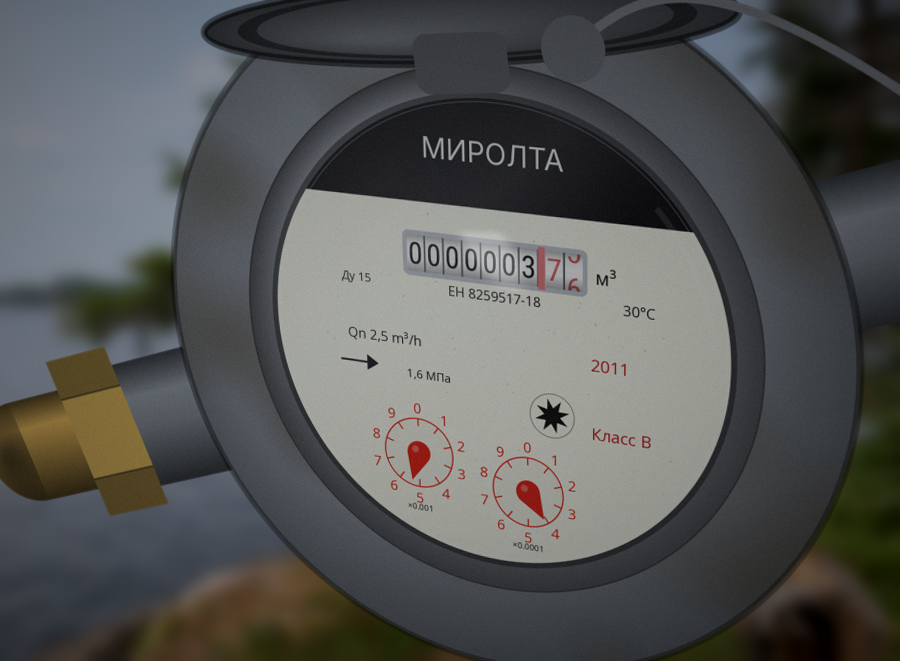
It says 3.7554; m³
